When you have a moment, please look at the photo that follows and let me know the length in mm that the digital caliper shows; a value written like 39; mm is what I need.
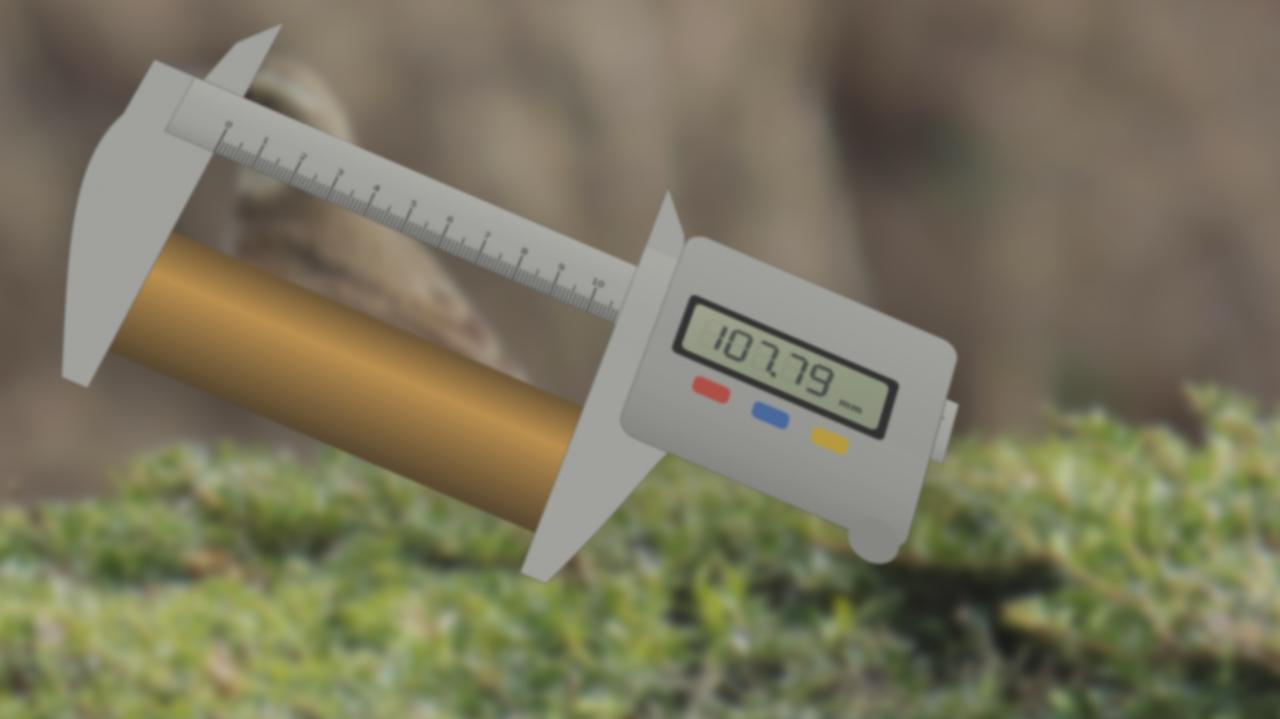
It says 107.79; mm
